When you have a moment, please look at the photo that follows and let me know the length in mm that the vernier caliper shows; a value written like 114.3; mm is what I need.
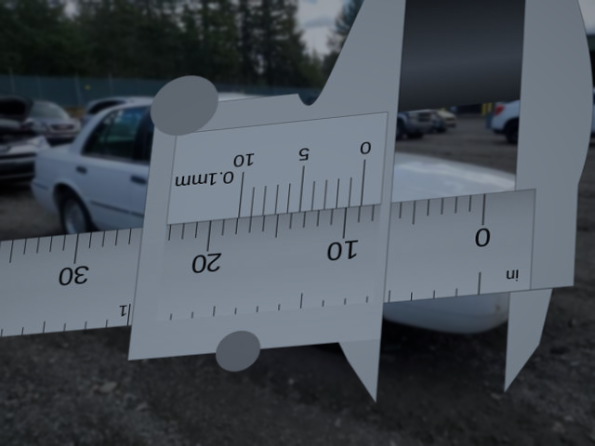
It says 8.9; mm
